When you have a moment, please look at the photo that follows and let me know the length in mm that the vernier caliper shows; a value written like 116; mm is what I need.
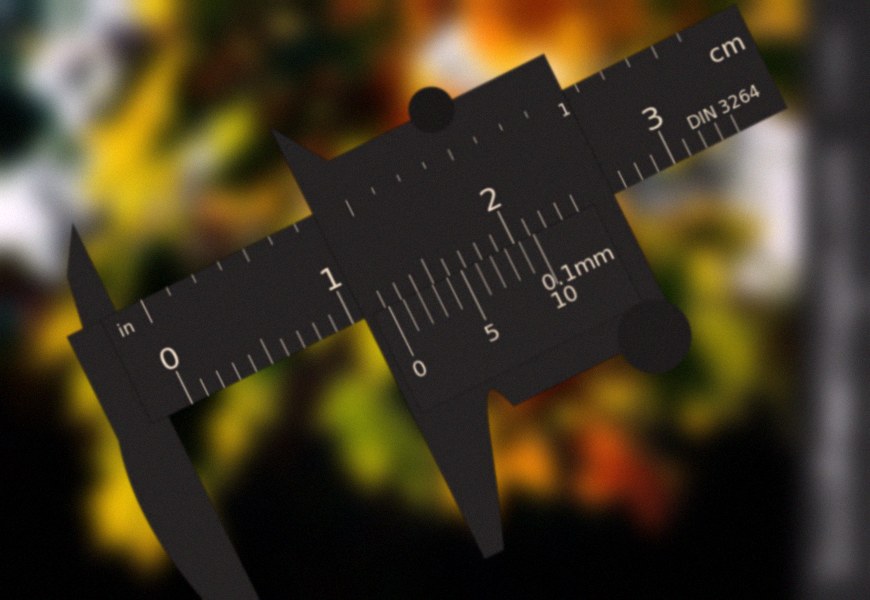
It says 12.2; mm
